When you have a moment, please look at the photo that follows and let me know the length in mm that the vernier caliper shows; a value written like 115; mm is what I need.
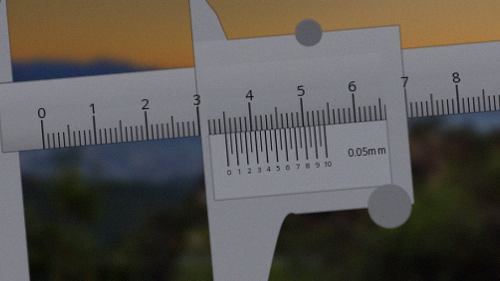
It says 35.0; mm
